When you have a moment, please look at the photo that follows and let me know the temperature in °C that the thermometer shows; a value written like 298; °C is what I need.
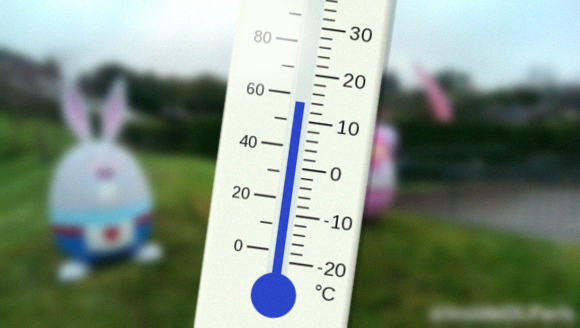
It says 14; °C
